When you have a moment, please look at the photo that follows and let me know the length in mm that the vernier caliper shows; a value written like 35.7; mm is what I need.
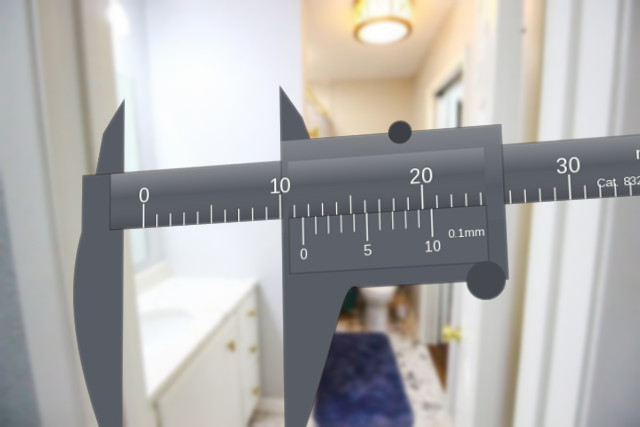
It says 11.6; mm
